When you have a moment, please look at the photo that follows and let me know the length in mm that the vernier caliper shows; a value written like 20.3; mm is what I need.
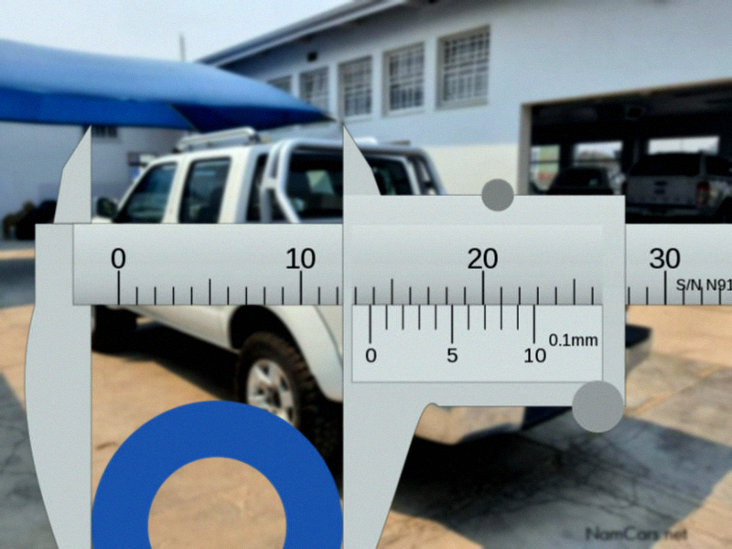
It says 13.8; mm
